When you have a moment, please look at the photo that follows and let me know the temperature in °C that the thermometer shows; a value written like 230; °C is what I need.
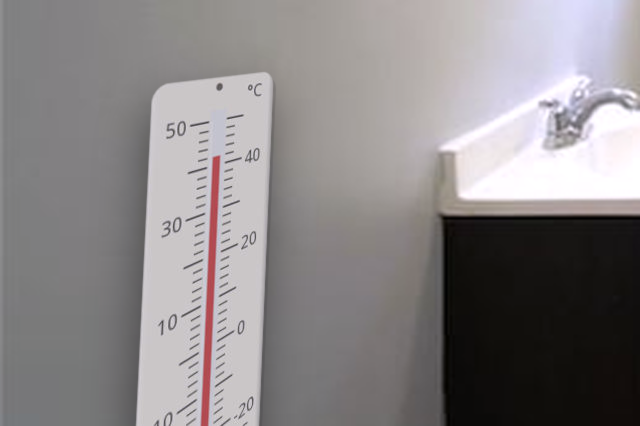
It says 42; °C
